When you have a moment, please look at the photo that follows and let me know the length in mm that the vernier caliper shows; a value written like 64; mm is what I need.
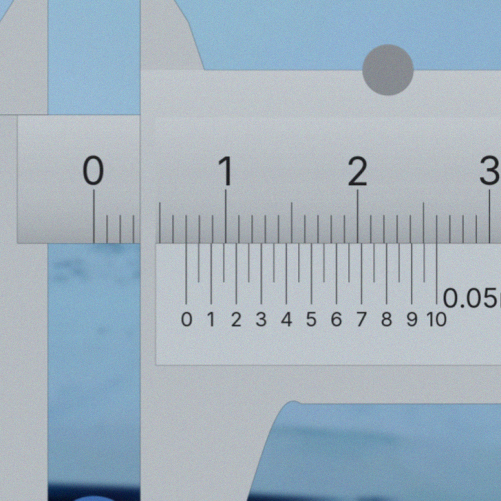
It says 7.0; mm
